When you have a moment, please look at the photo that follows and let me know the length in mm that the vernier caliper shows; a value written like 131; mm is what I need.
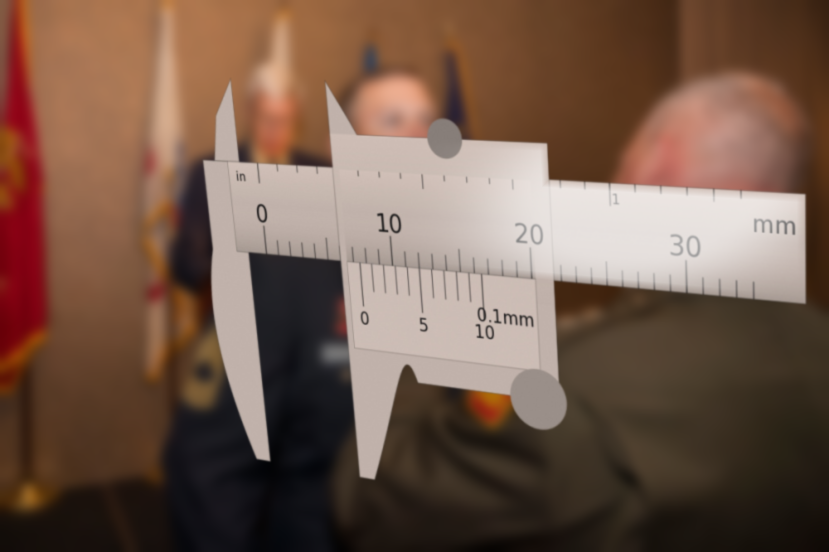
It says 7.5; mm
